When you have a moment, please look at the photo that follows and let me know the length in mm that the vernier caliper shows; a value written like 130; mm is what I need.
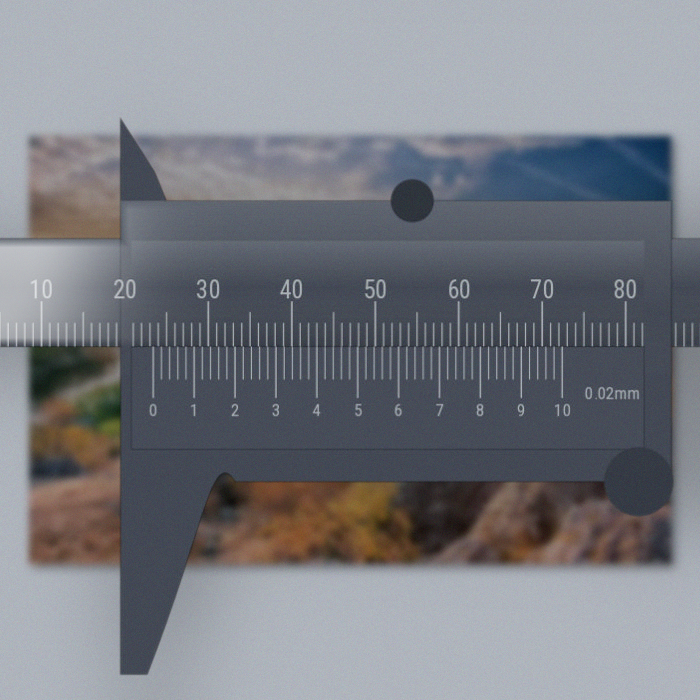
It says 23.4; mm
